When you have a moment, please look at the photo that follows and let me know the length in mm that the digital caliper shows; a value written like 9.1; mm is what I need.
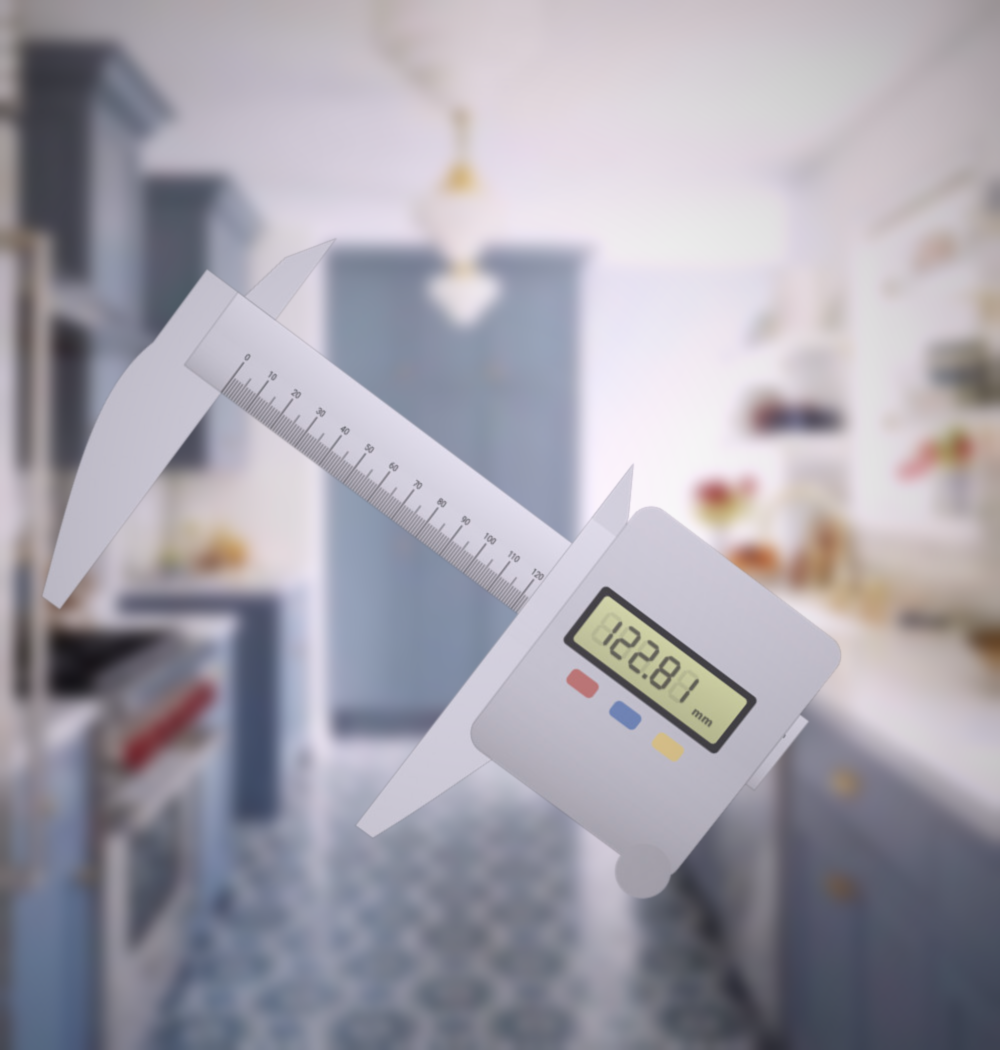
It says 122.81; mm
